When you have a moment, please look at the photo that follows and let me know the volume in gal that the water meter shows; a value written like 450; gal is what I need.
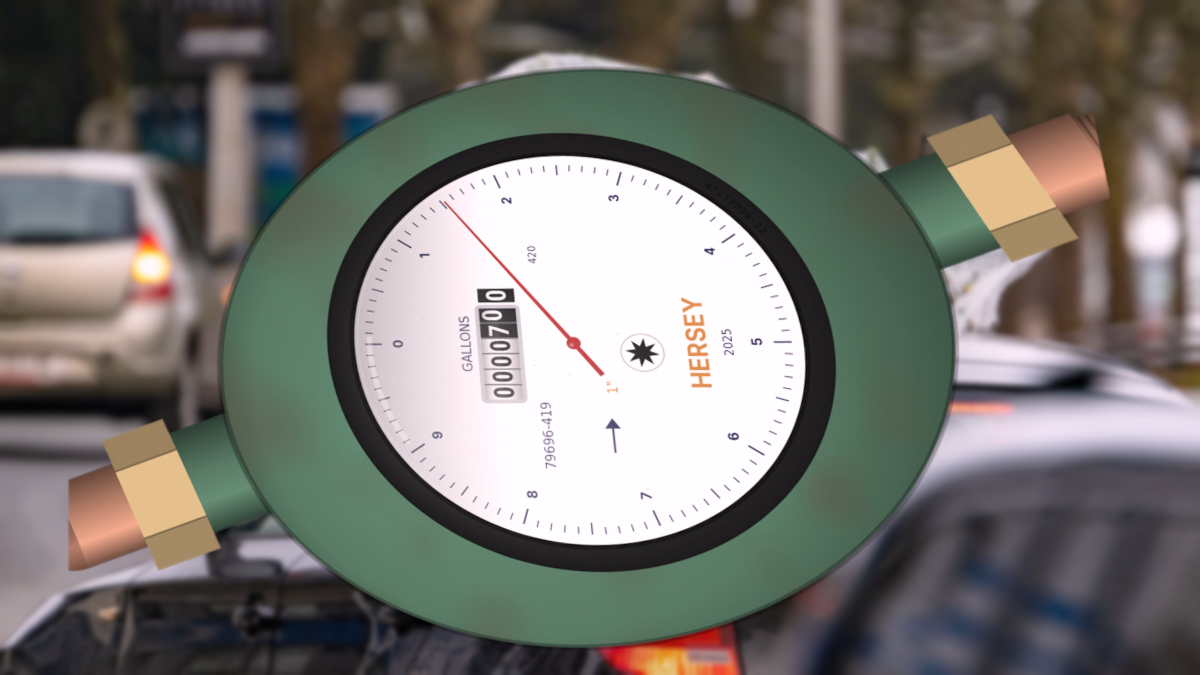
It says 701.5; gal
